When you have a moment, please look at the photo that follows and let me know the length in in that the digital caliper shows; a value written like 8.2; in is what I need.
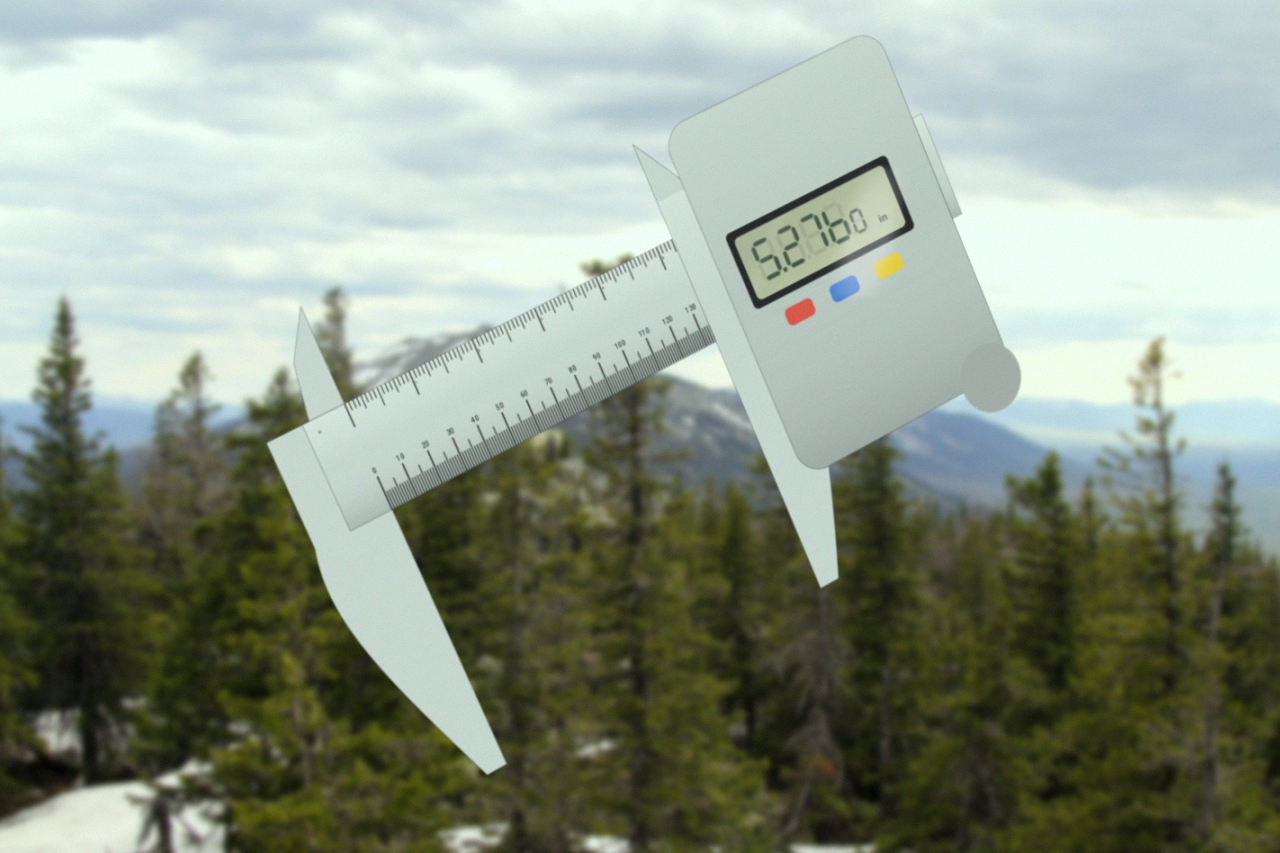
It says 5.2760; in
